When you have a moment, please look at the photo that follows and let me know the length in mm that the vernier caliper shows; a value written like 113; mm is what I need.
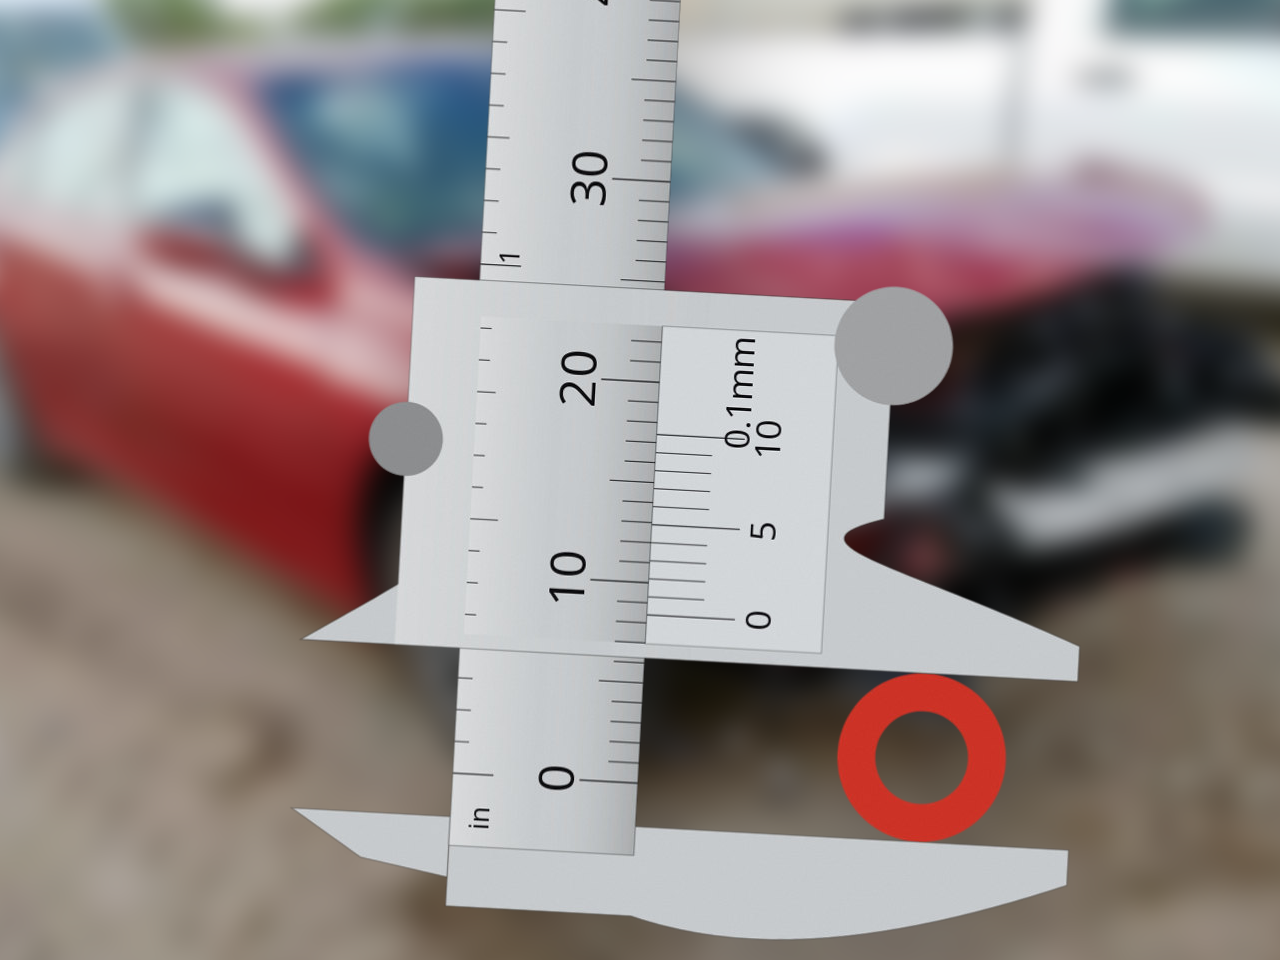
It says 8.4; mm
